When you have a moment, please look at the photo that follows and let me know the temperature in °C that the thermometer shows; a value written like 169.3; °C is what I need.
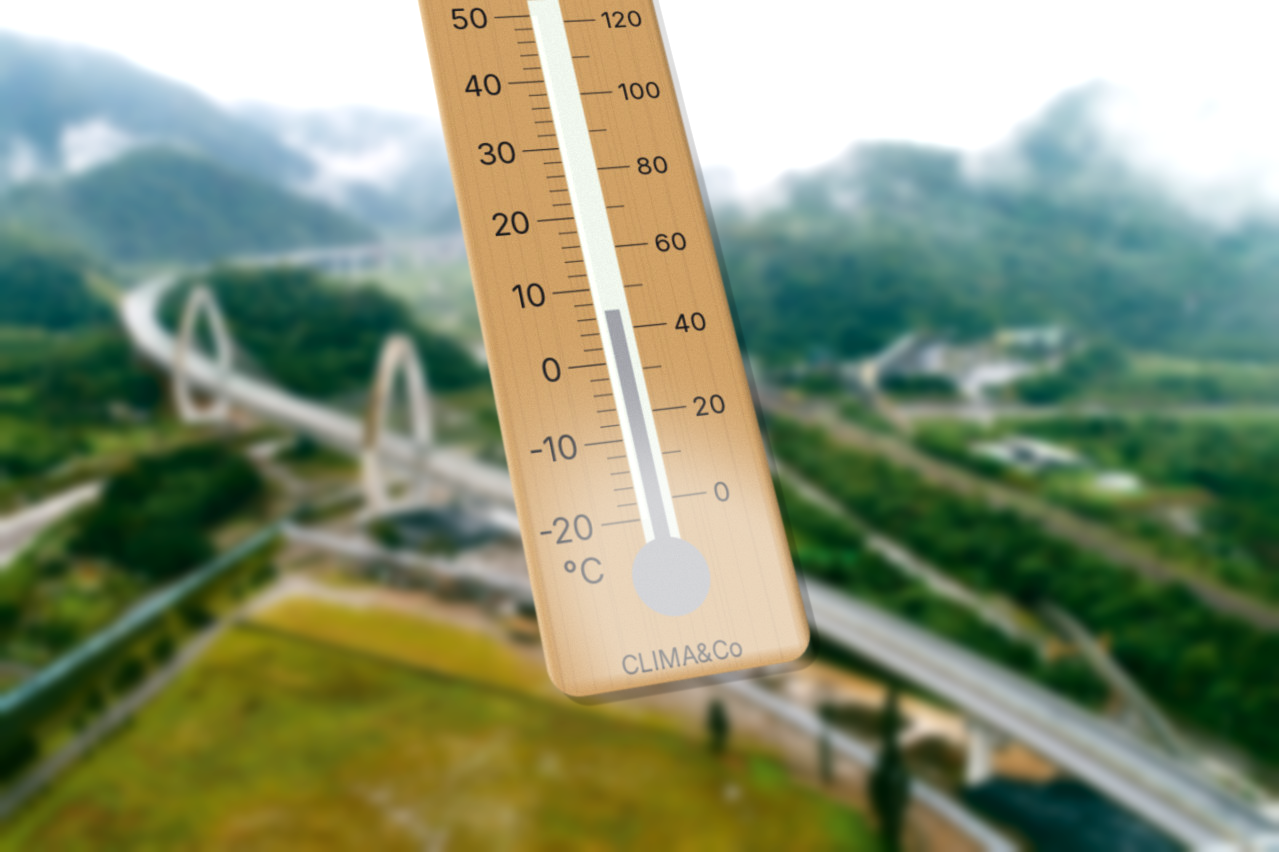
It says 7; °C
